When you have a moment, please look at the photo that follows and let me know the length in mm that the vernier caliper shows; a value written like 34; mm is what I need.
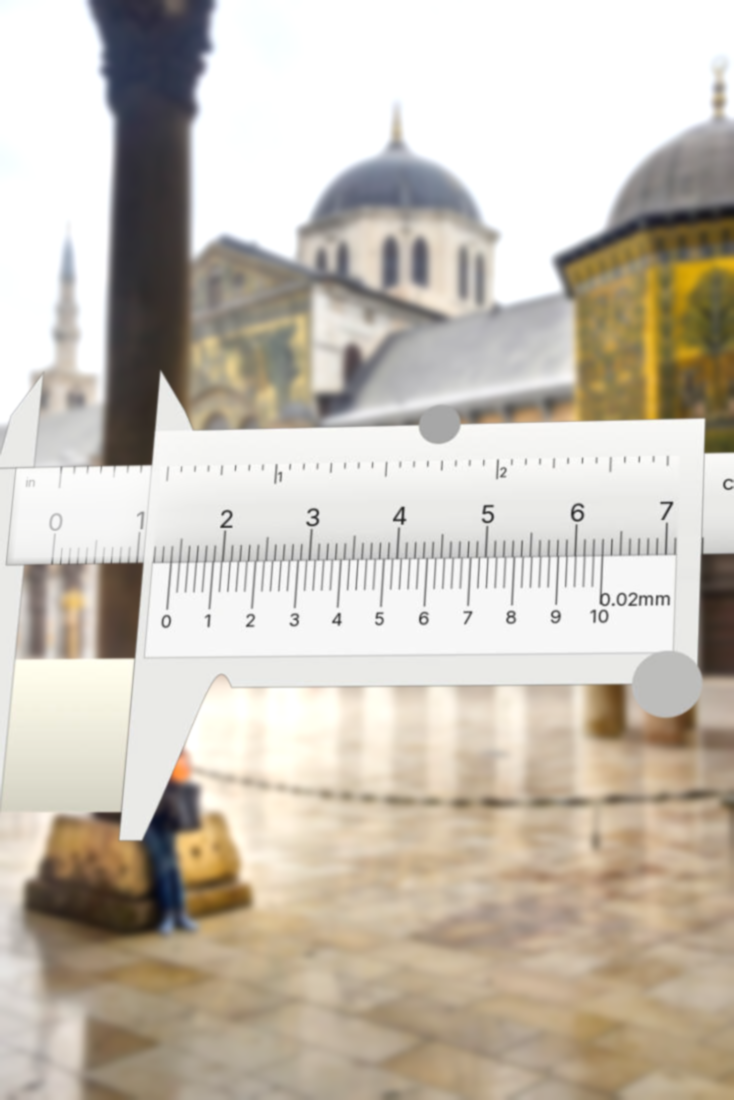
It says 14.0; mm
